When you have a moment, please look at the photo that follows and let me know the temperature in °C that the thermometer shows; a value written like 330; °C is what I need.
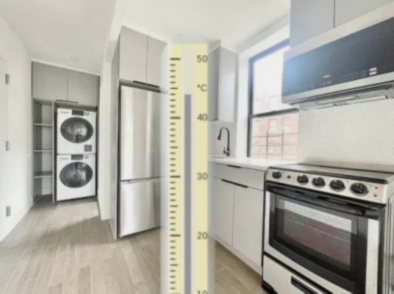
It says 44; °C
